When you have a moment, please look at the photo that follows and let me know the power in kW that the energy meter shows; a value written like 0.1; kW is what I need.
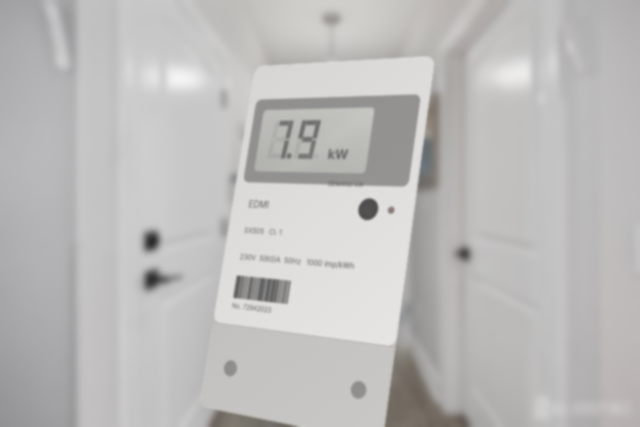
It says 7.9; kW
